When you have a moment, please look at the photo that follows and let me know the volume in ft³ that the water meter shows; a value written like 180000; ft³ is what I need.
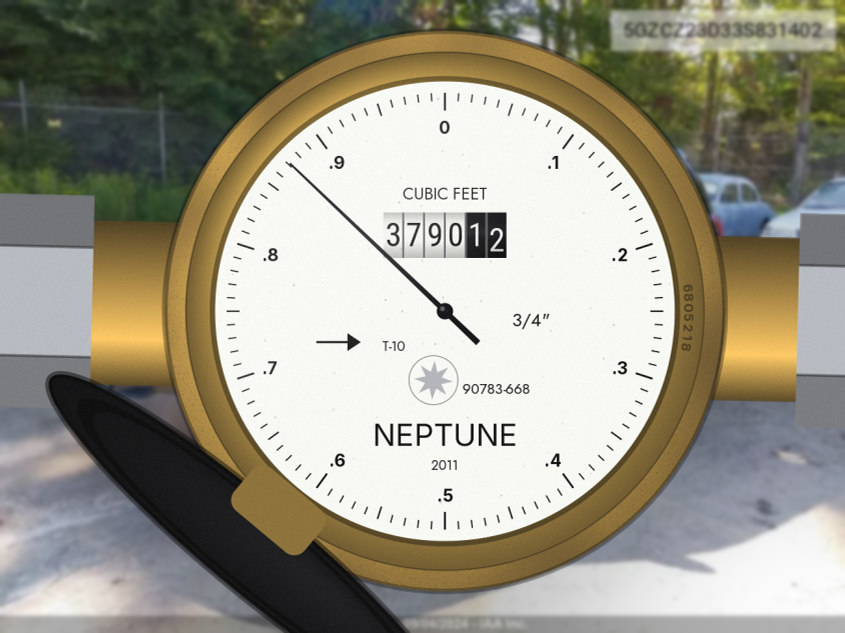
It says 379011.87; ft³
